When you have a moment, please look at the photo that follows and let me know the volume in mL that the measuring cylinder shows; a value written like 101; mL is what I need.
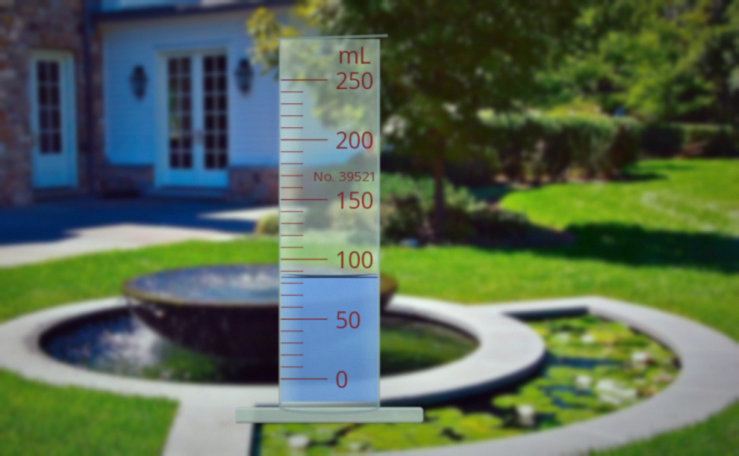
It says 85; mL
